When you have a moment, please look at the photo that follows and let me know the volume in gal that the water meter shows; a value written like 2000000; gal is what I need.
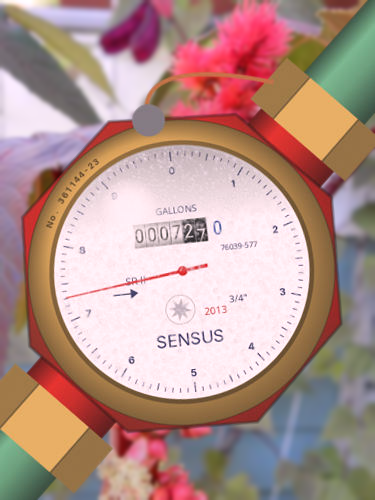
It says 7267.3; gal
